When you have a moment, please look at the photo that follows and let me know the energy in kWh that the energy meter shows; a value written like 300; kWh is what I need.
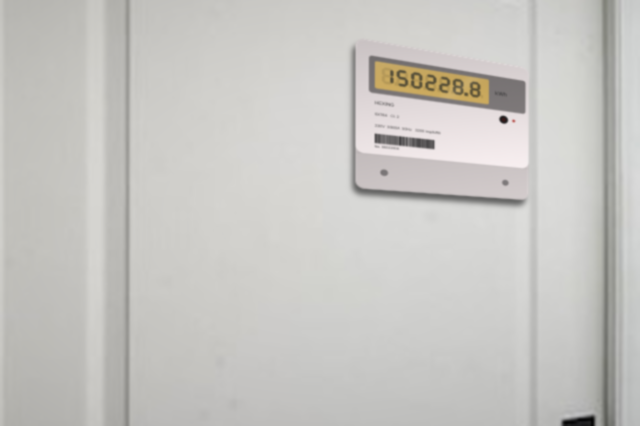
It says 150228.8; kWh
